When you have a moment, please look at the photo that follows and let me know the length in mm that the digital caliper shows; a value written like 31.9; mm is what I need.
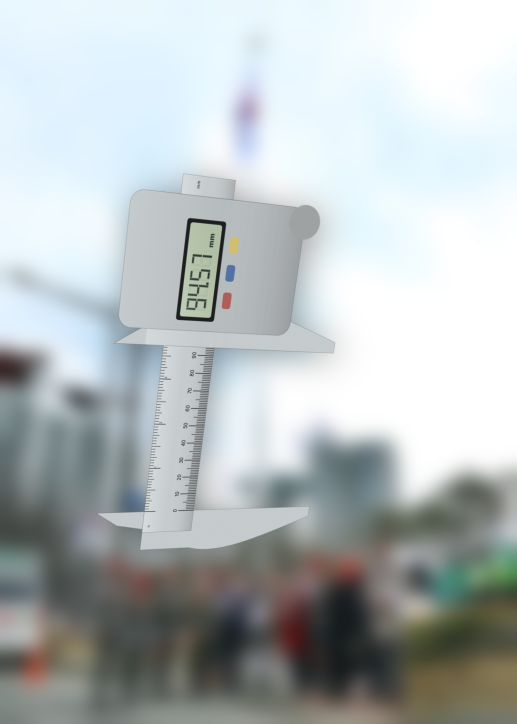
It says 94.57; mm
